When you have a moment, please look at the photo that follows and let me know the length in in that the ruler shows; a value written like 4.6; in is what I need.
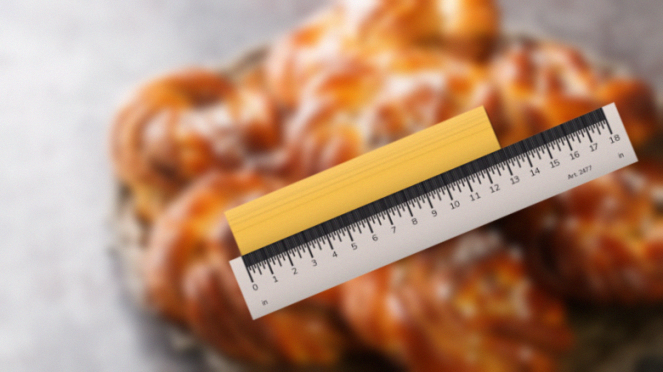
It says 13; in
